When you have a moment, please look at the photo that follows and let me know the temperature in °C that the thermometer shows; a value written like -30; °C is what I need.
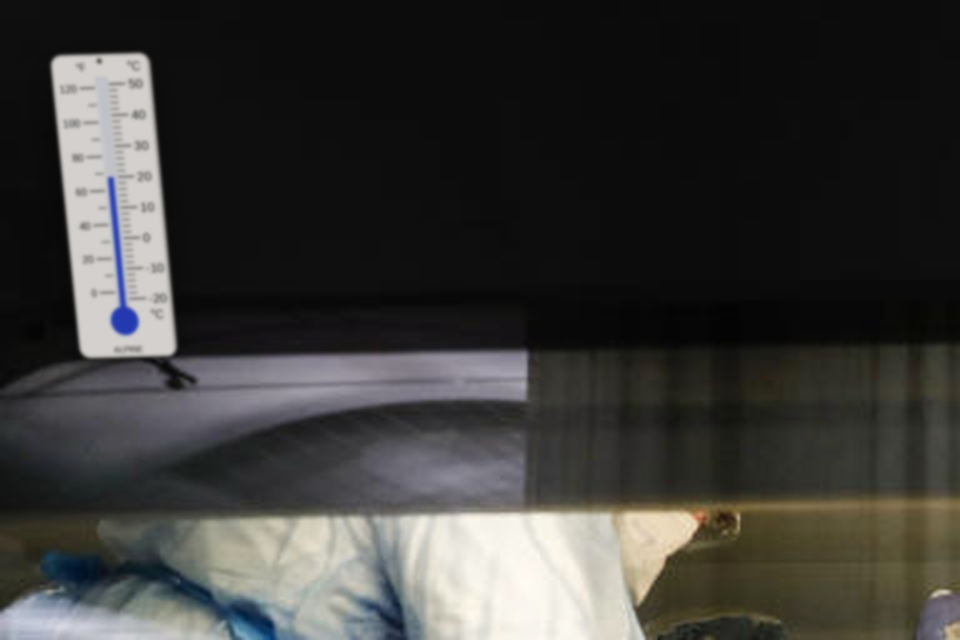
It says 20; °C
